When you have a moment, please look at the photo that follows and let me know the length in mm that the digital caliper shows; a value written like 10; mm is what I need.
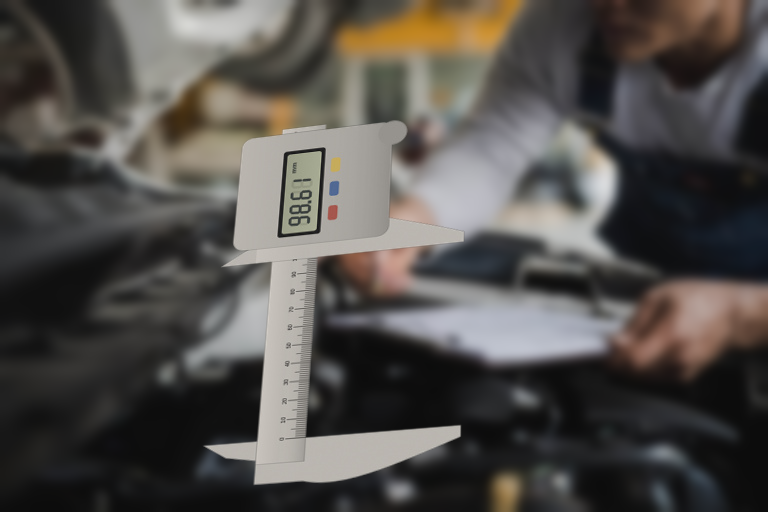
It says 98.61; mm
